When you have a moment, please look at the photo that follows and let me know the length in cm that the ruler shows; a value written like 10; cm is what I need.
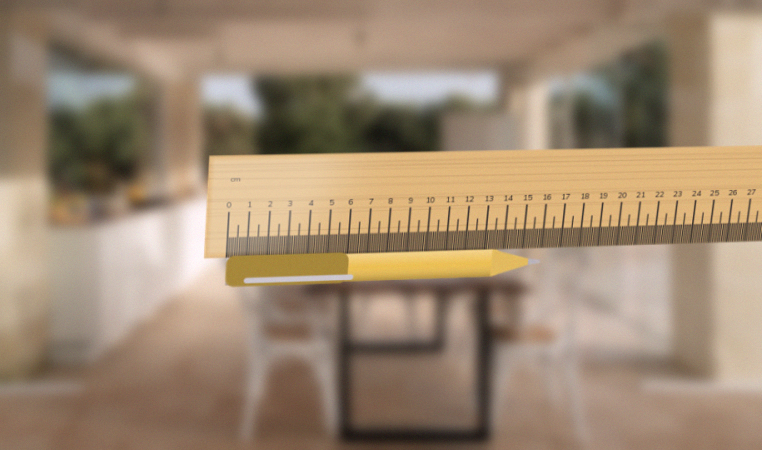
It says 16; cm
